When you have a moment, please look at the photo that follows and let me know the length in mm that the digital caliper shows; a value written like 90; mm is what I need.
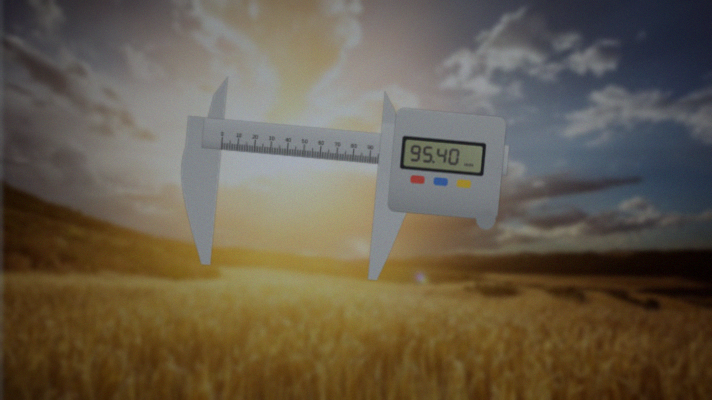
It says 95.40; mm
